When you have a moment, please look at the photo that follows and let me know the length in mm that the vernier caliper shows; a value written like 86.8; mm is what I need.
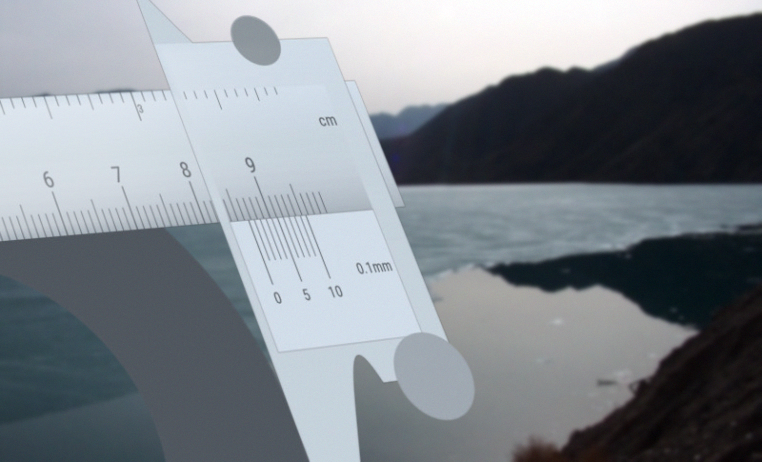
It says 86.6; mm
